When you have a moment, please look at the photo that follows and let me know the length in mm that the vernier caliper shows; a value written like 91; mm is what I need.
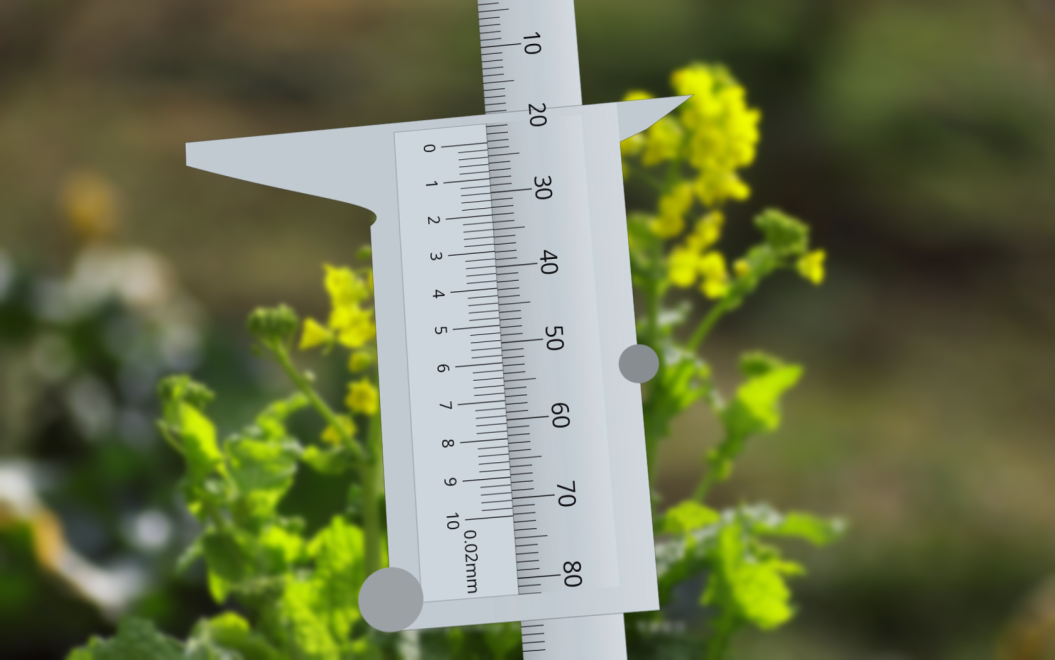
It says 23.2; mm
